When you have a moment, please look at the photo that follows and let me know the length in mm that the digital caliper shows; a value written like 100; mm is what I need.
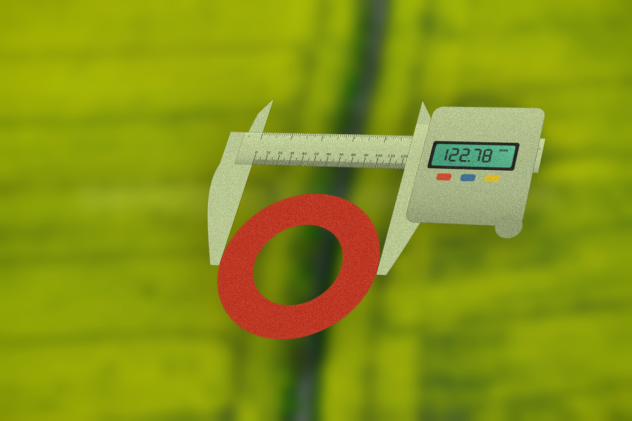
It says 122.78; mm
